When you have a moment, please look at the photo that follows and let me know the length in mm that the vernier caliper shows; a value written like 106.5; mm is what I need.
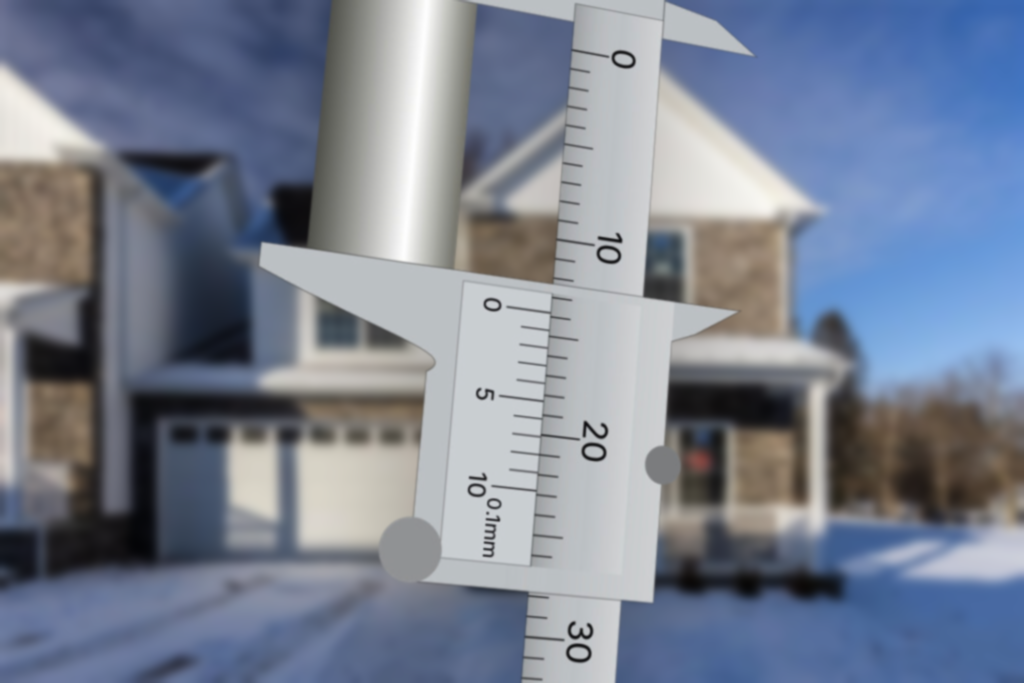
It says 13.8; mm
